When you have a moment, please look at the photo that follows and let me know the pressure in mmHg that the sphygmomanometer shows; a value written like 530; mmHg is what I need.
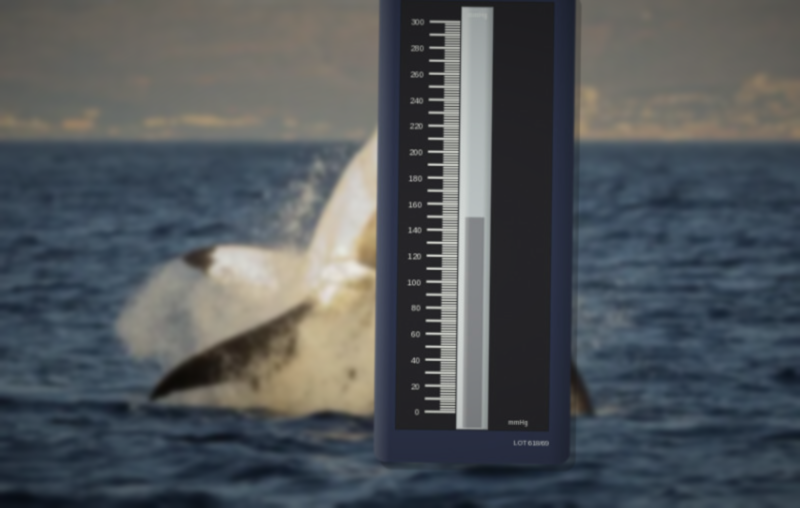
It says 150; mmHg
